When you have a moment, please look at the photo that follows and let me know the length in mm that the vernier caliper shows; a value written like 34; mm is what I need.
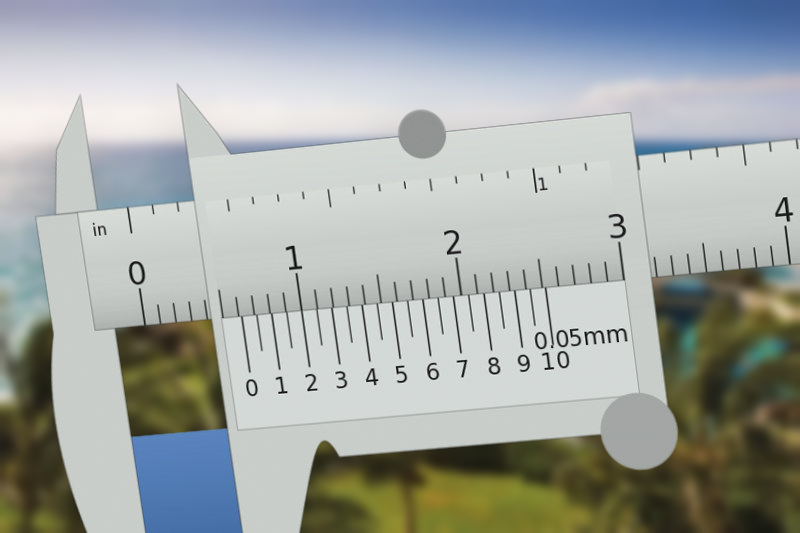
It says 6.2; mm
